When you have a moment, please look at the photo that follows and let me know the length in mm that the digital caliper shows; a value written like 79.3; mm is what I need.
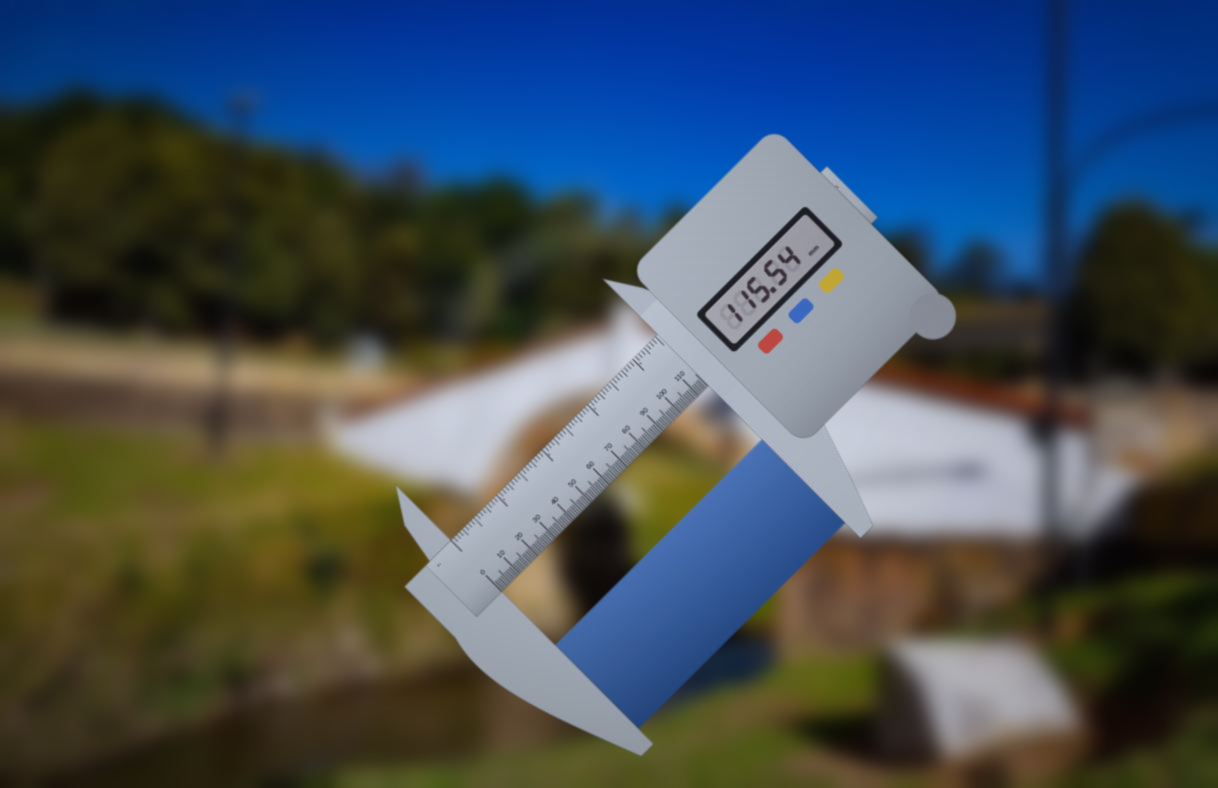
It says 115.54; mm
